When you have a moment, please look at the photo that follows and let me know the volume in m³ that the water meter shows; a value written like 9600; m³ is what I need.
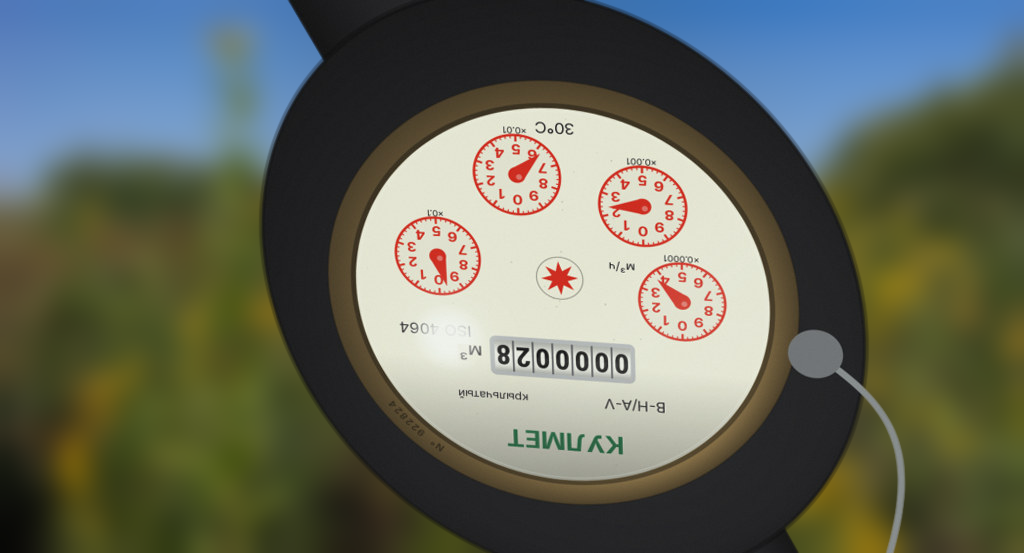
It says 27.9623; m³
